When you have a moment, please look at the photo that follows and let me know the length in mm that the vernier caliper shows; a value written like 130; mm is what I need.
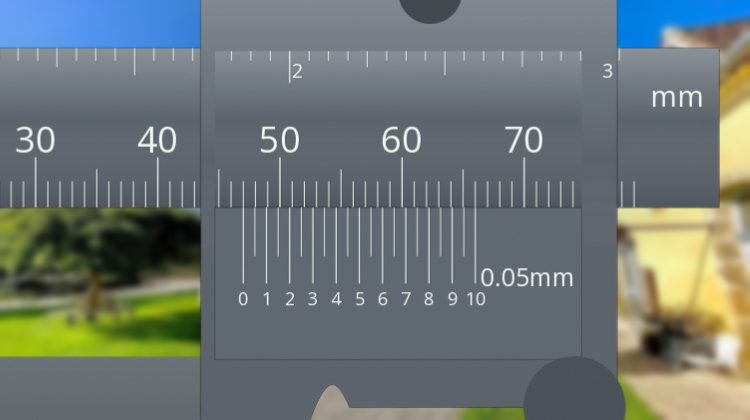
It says 47.0; mm
